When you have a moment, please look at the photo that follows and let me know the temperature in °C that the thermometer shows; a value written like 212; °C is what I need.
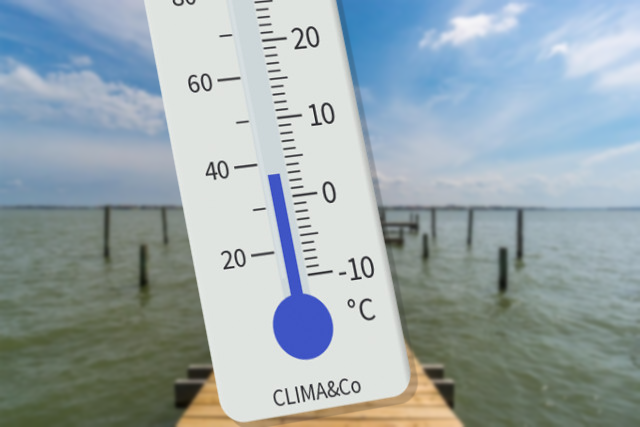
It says 3; °C
